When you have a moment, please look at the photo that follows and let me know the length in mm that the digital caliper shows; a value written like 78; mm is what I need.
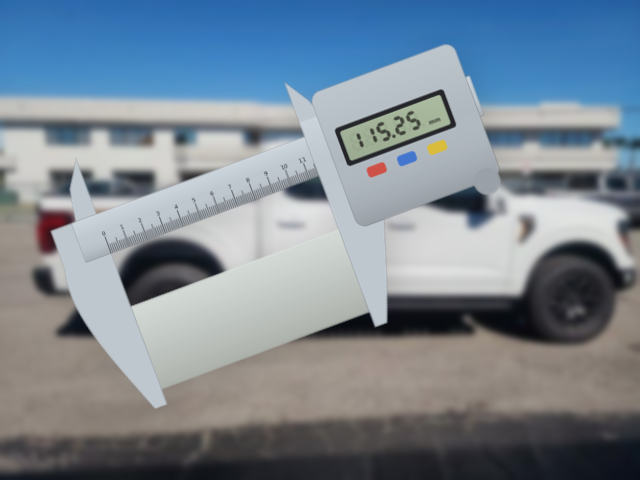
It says 115.25; mm
